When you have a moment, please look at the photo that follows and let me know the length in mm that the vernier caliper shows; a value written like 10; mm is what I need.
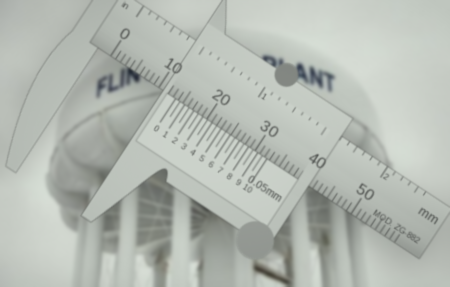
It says 13.5; mm
